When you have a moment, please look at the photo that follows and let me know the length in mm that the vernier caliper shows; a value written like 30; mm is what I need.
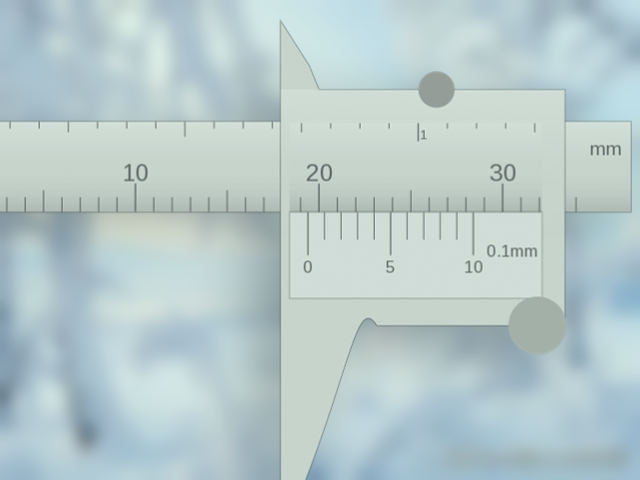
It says 19.4; mm
